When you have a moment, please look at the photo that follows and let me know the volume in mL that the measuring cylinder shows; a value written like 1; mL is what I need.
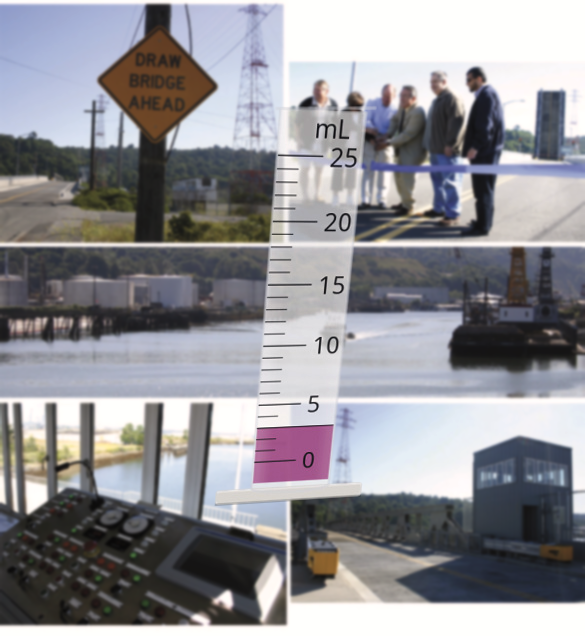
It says 3; mL
